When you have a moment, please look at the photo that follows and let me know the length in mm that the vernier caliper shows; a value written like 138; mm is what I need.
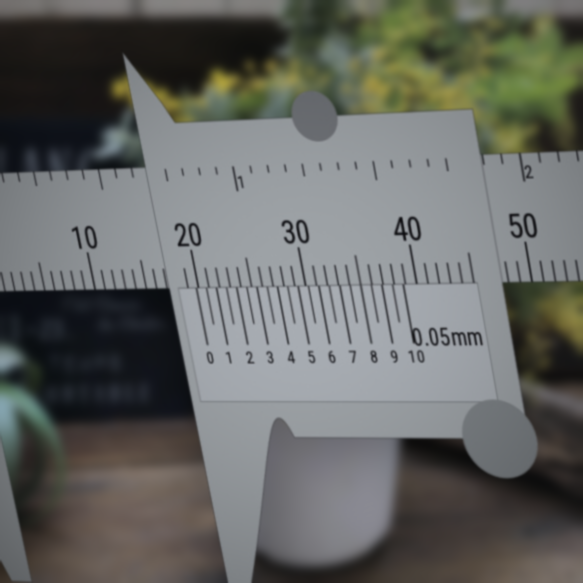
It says 19.8; mm
